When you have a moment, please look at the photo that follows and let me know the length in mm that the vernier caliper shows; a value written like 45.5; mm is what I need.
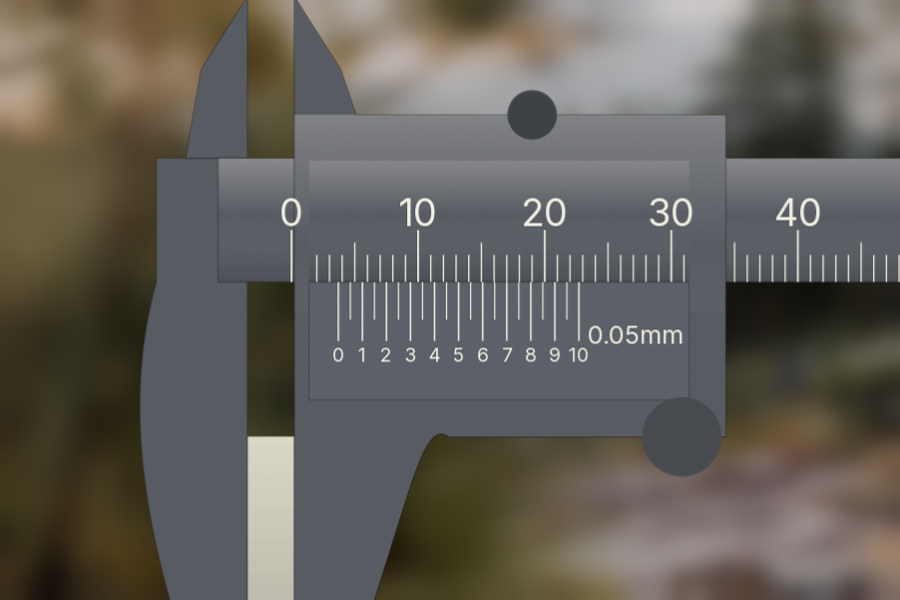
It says 3.7; mm
